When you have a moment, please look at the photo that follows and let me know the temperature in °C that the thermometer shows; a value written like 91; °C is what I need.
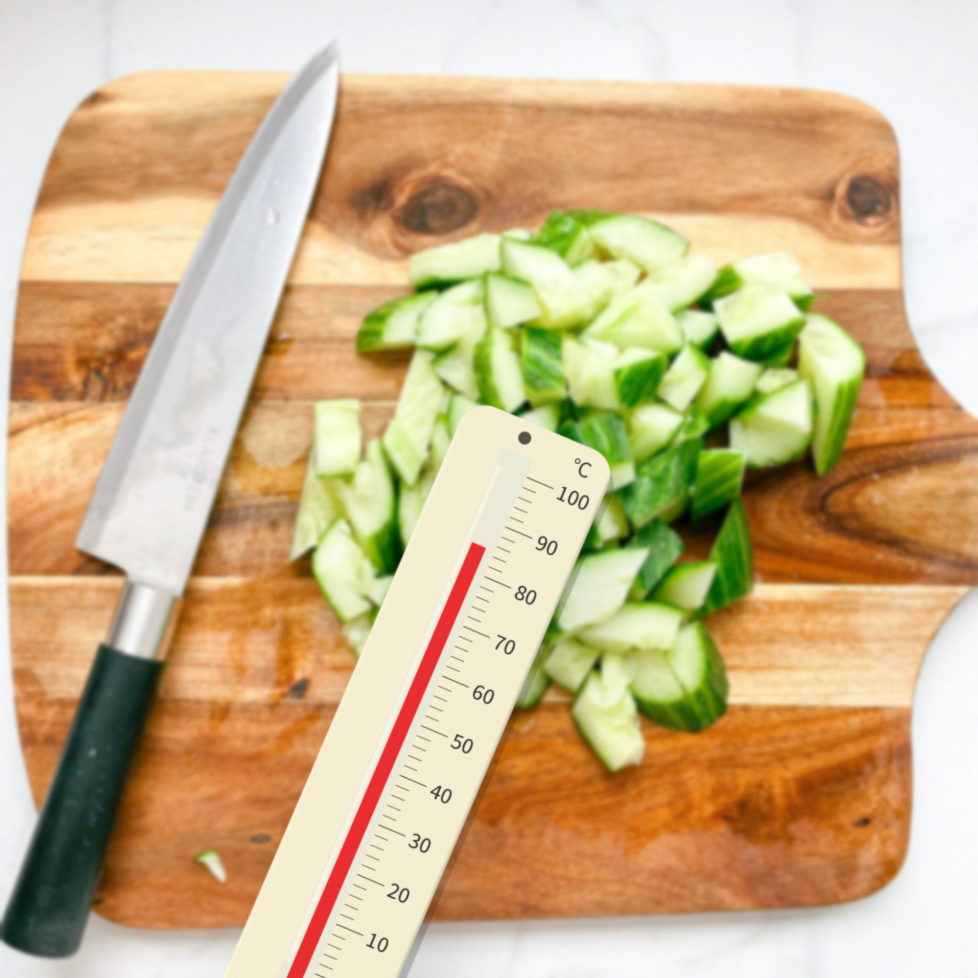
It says 85; °C
